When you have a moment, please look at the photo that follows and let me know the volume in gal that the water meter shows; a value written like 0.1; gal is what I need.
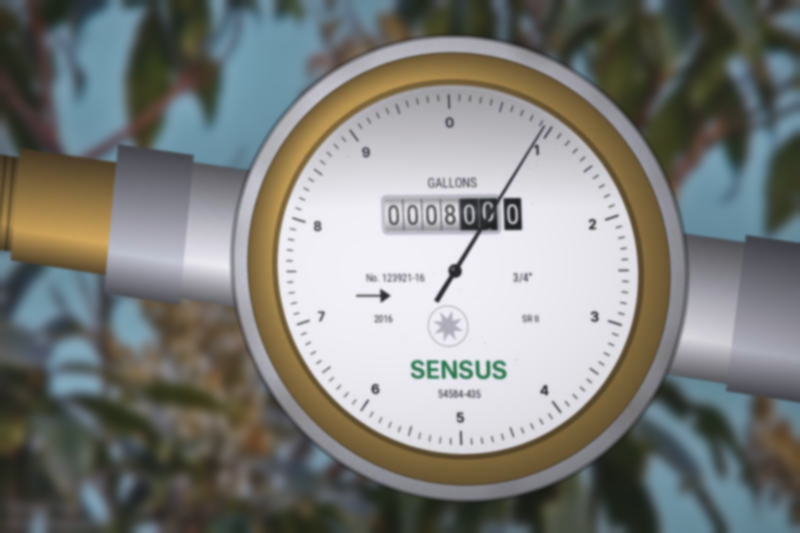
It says 8000.9; gal
